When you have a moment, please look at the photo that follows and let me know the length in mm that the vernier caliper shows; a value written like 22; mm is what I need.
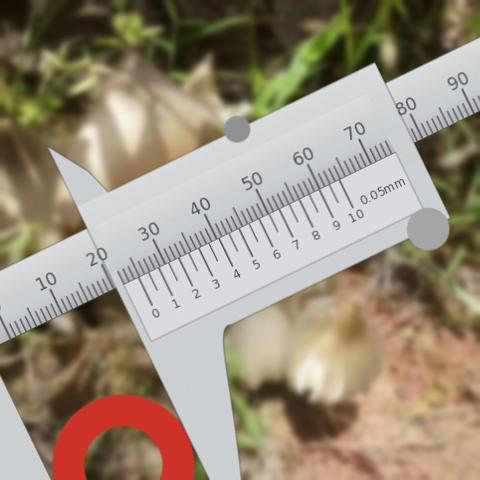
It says 24.8; mm
